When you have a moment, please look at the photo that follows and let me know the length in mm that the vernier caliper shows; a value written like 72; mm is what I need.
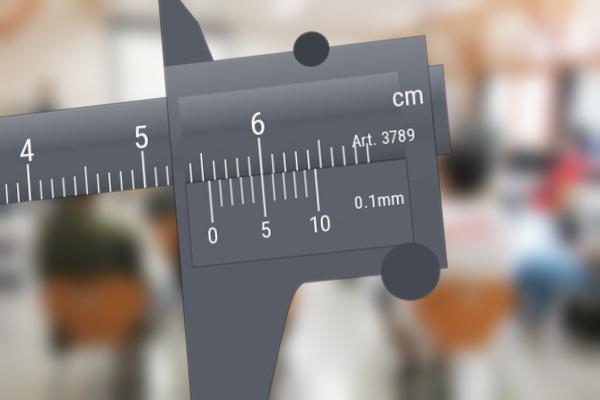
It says 55.5; mm
